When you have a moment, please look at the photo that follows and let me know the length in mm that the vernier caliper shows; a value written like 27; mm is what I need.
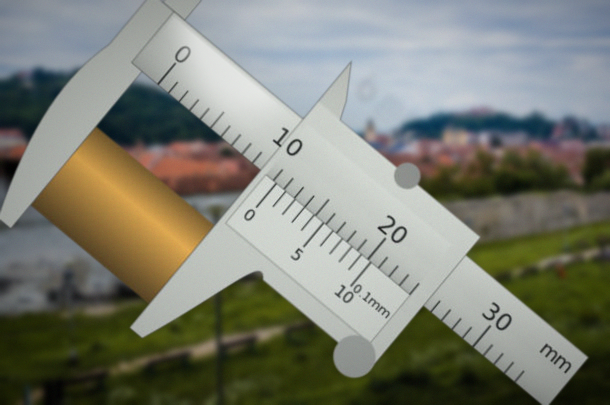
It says 11.3; mm
